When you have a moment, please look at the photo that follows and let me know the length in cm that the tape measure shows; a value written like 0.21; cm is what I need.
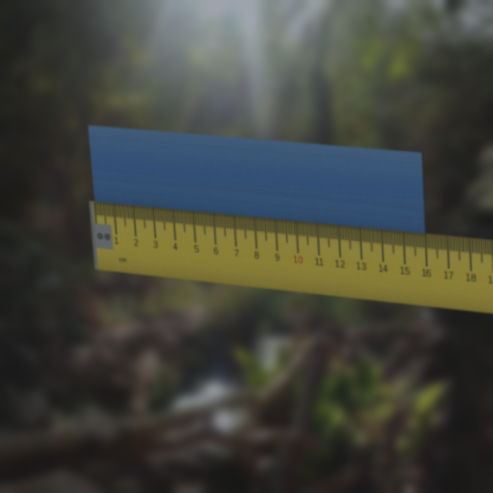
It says 16; cm
